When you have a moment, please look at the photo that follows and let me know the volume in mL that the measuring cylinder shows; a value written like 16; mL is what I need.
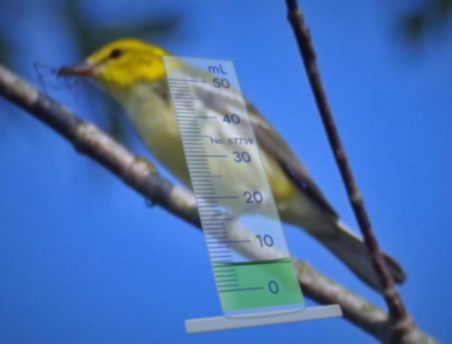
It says 5; mL
